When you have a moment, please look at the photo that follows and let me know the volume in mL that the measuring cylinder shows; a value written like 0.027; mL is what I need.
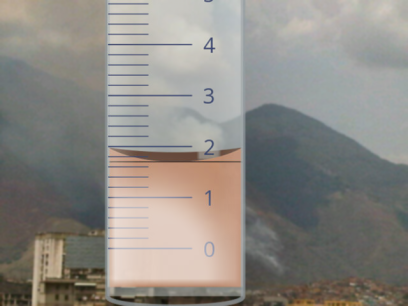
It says 1.7; mL
